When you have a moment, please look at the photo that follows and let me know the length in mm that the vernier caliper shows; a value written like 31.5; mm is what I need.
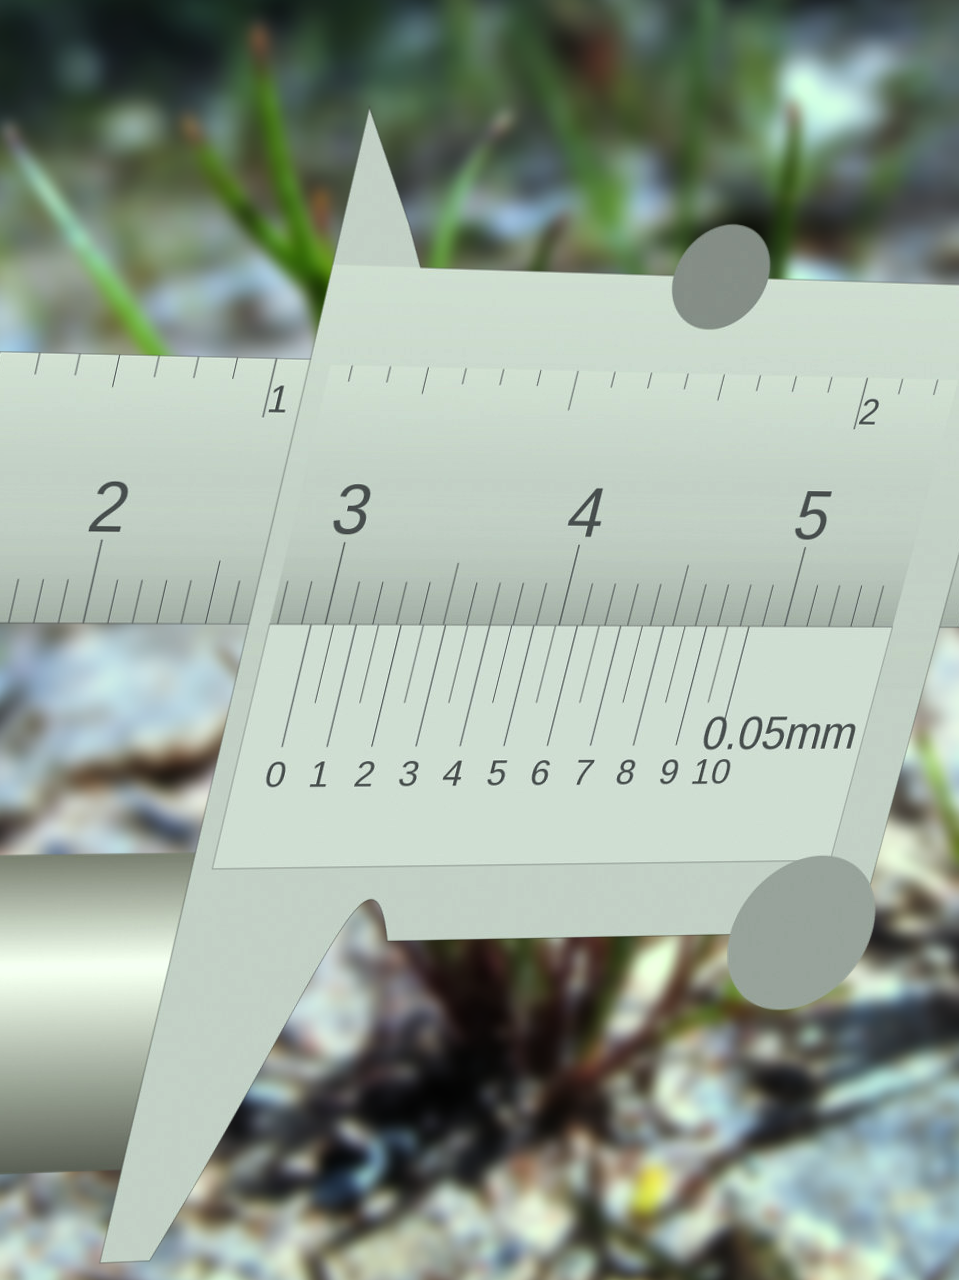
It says 29.4; mm
